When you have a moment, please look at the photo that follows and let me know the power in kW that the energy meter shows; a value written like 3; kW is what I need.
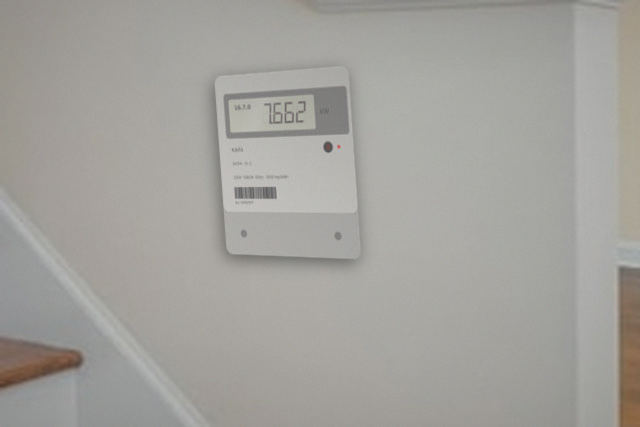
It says 7.662; kW
